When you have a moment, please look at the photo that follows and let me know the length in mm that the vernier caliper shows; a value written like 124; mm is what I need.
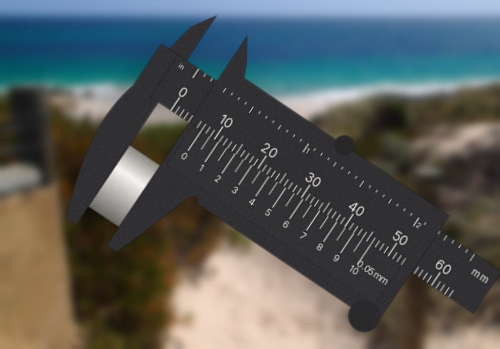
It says 7.0; mm
